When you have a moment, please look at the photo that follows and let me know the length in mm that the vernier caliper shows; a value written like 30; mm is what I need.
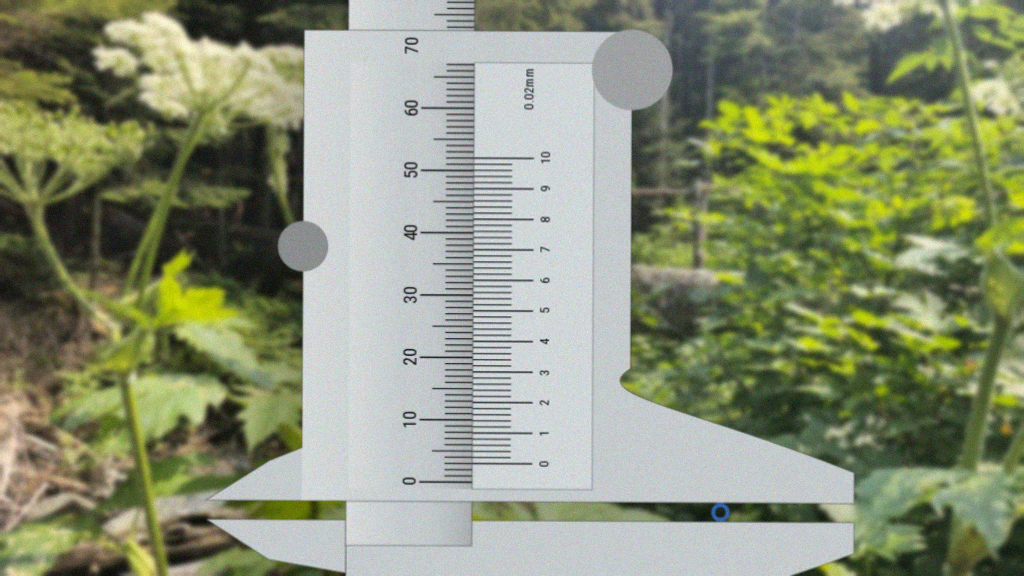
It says 3.0; mm
